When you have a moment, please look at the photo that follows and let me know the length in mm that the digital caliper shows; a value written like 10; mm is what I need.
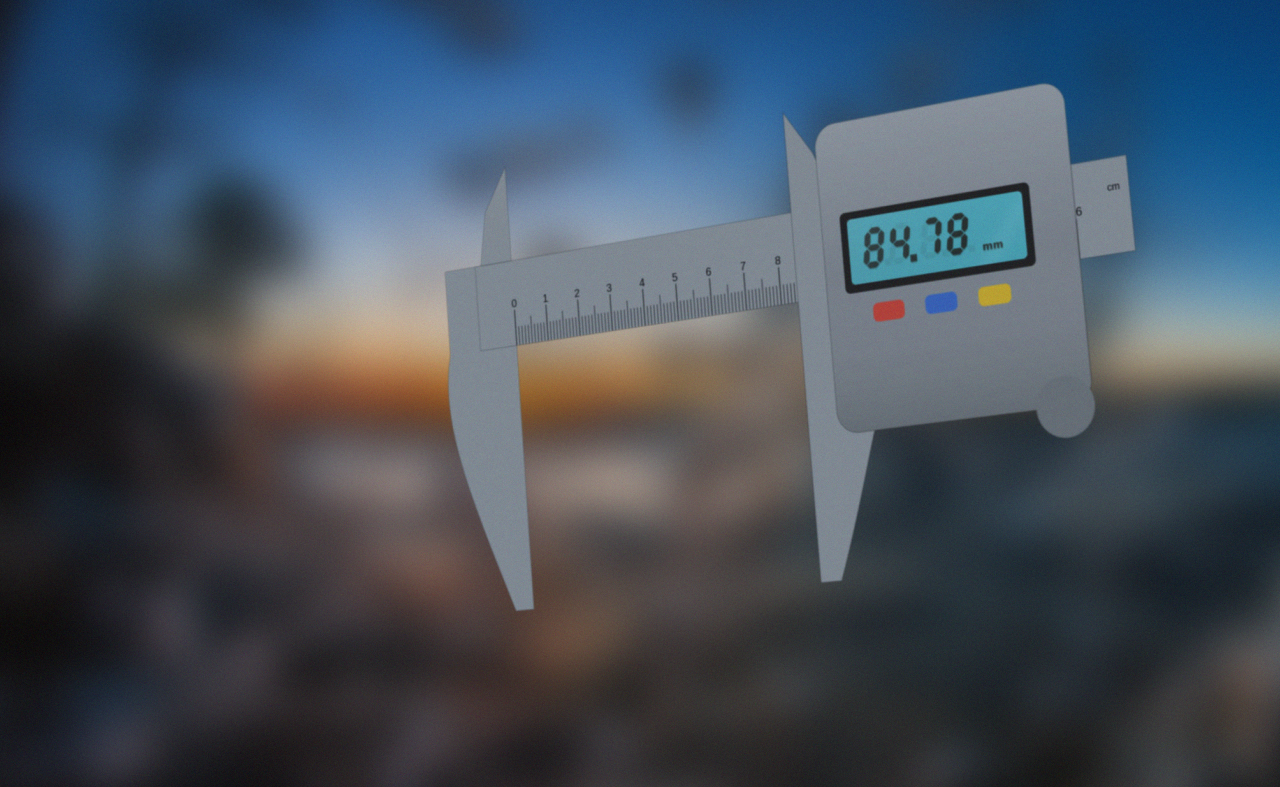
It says 84.78; mm
